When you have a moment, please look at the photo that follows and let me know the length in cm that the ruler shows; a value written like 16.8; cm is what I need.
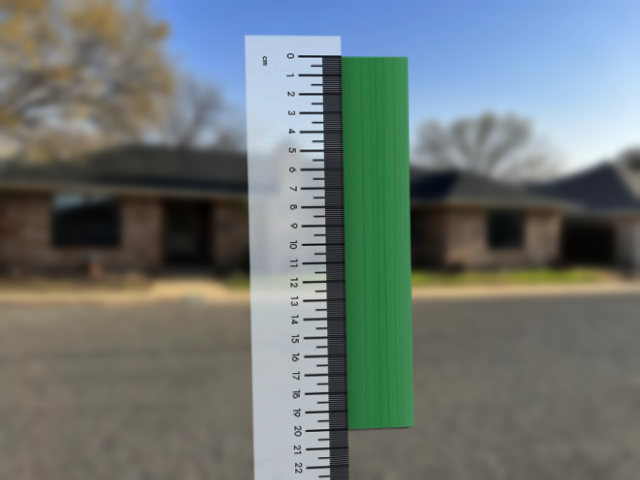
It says 20; cm
